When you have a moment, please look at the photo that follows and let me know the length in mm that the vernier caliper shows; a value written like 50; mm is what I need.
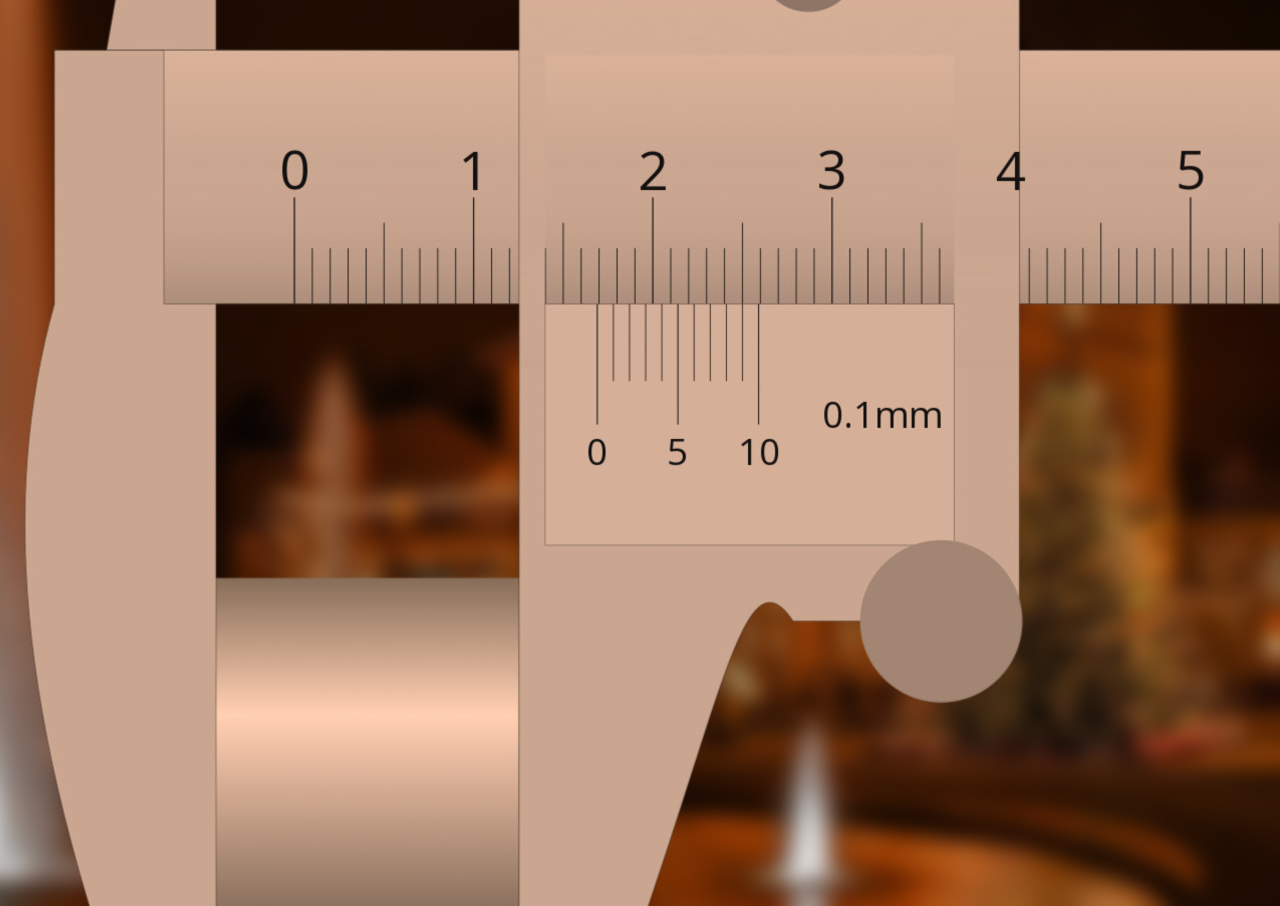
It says 16.9; mm
